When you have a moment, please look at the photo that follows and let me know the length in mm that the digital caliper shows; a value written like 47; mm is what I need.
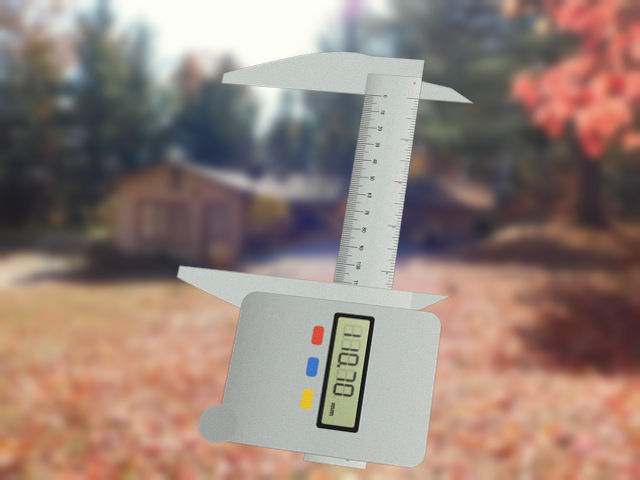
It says 110.70; mm
